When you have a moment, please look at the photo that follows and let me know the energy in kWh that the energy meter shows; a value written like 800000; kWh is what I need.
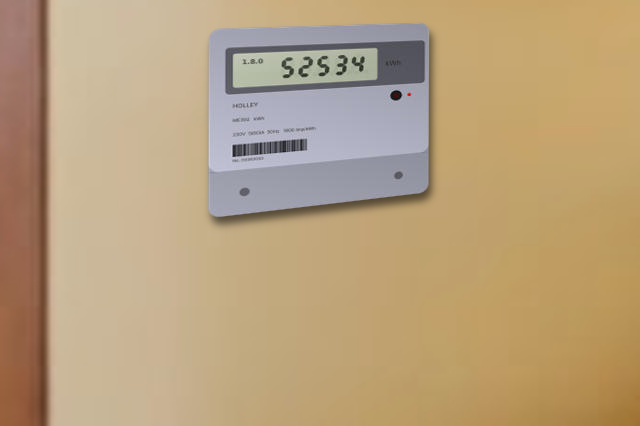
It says 52534; kWh
